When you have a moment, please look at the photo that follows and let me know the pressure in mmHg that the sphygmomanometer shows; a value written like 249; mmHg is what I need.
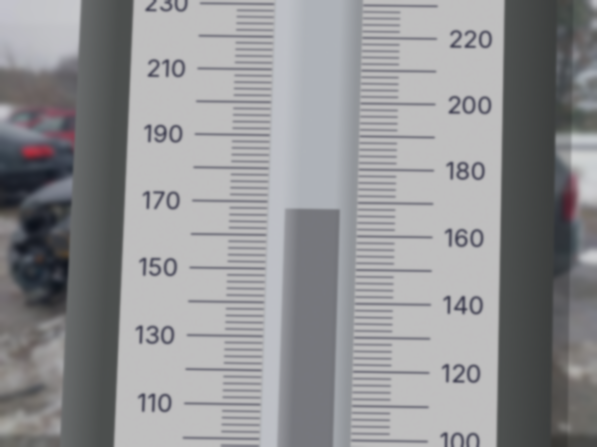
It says 168; mmHg
